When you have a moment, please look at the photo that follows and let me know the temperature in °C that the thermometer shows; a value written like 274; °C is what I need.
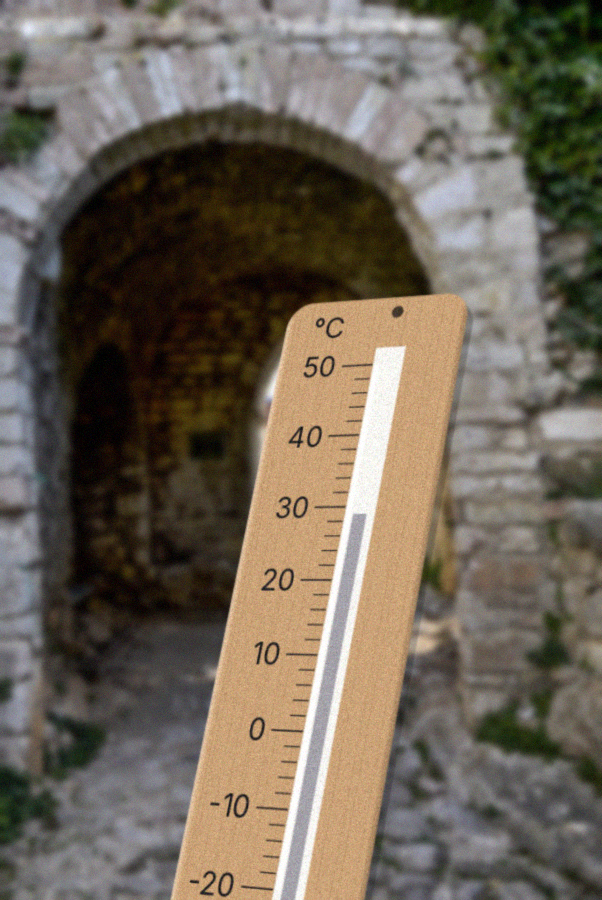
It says 29; °C
